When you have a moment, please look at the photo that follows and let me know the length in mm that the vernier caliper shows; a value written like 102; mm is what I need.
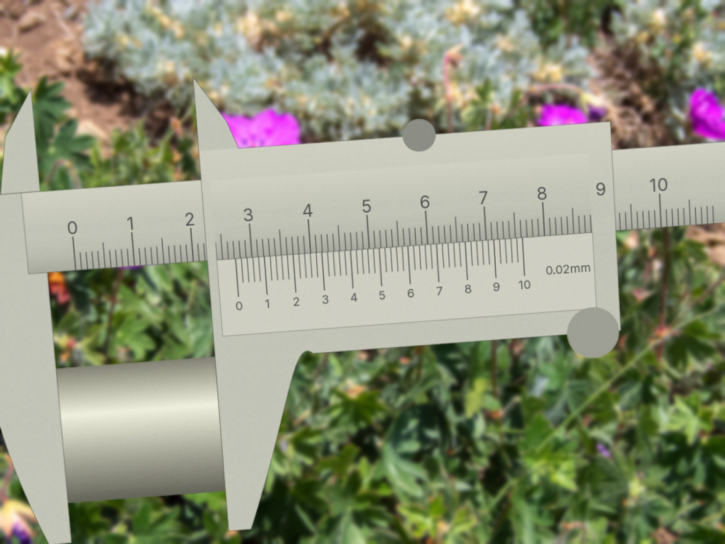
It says 27.2; mm
